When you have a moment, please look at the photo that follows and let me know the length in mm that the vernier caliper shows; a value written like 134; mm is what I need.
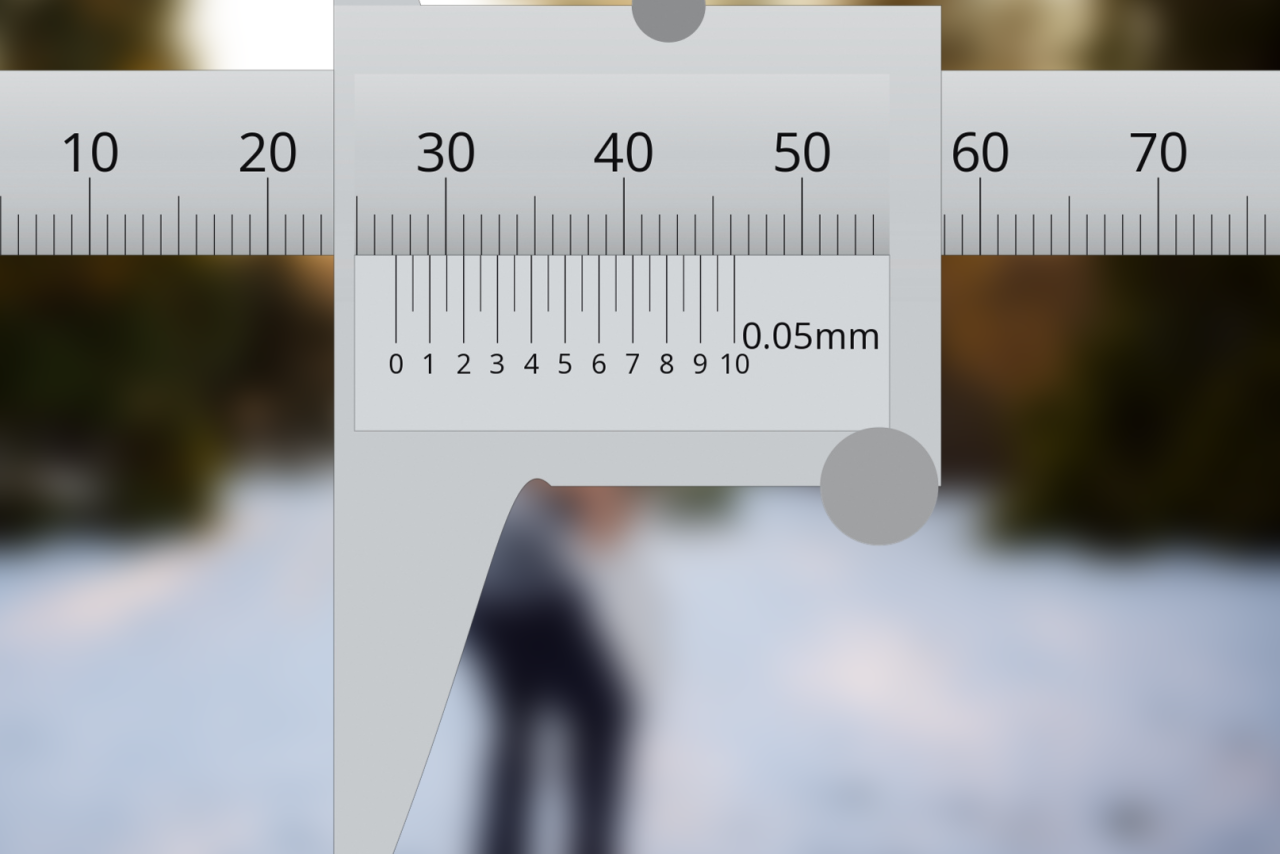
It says 27.2; mm
